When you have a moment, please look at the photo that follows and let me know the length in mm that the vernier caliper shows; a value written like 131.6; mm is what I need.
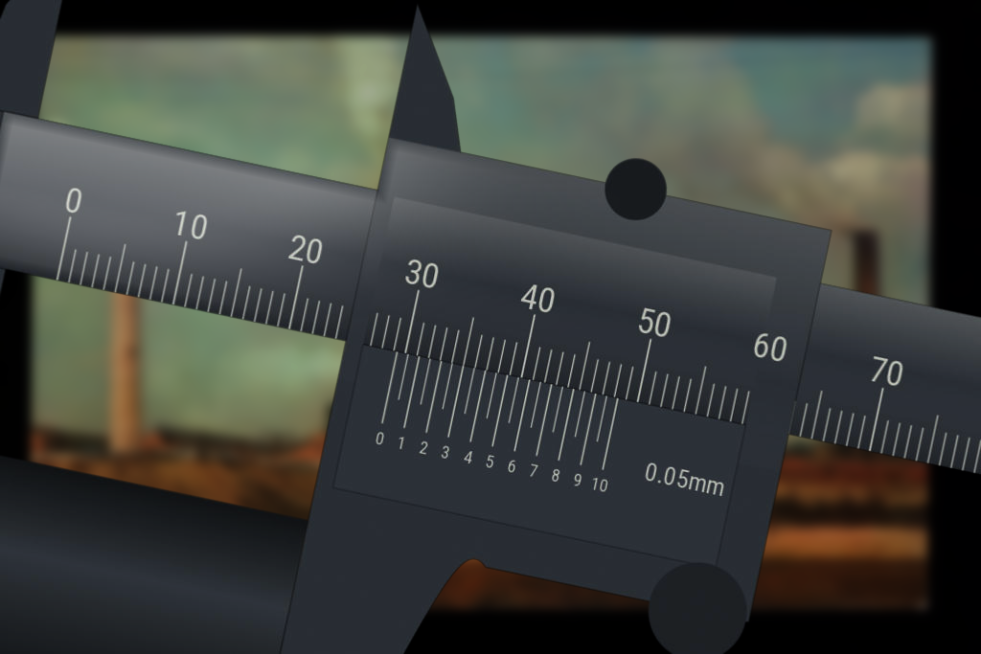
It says 29.3; mm
